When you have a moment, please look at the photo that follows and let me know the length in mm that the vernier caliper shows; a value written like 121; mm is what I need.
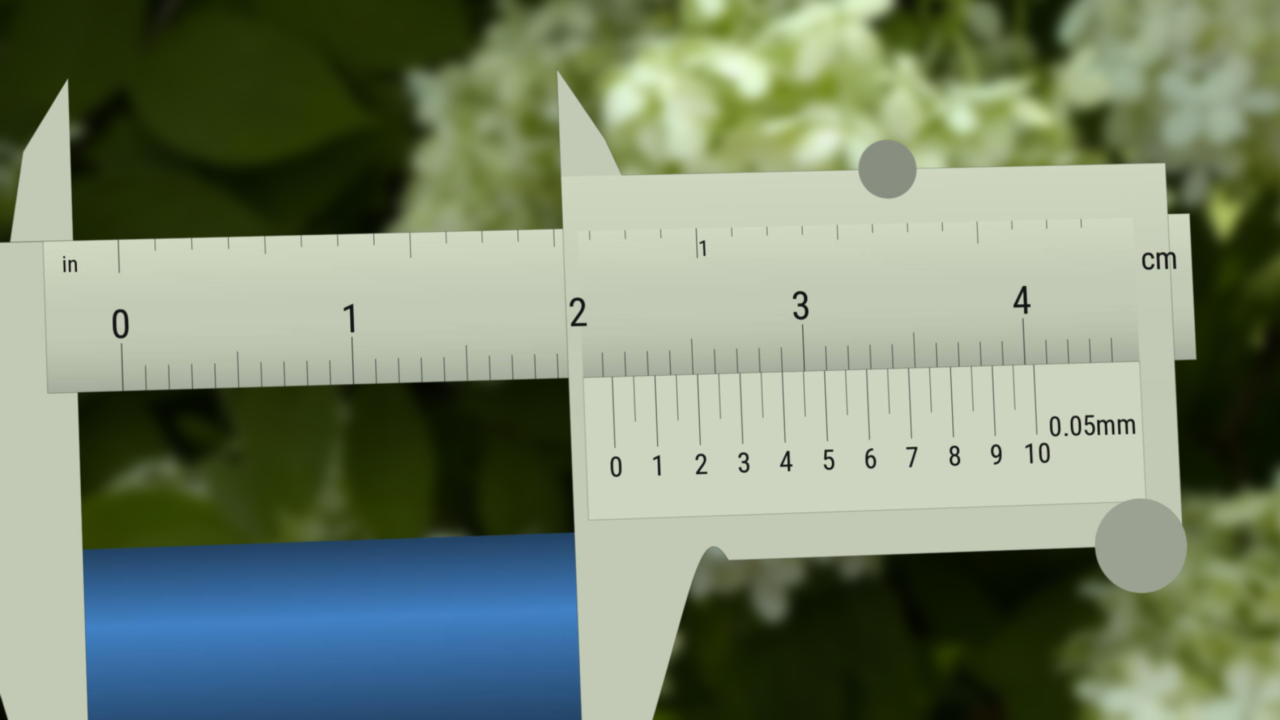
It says 21.4; mm
